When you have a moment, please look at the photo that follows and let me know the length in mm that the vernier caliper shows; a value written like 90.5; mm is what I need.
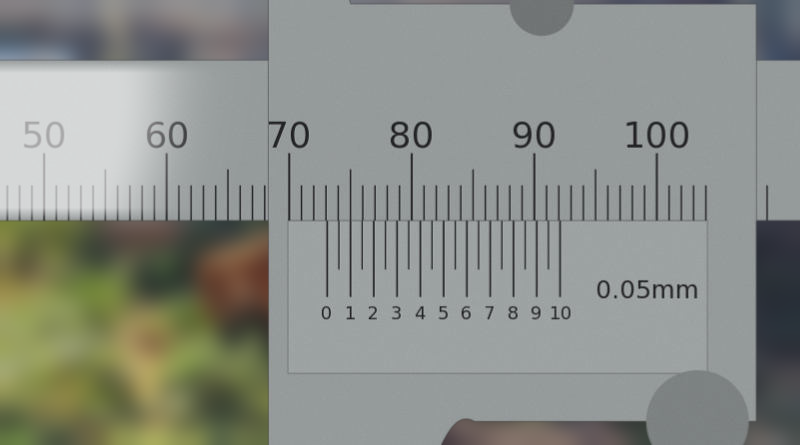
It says 73.1; mm
